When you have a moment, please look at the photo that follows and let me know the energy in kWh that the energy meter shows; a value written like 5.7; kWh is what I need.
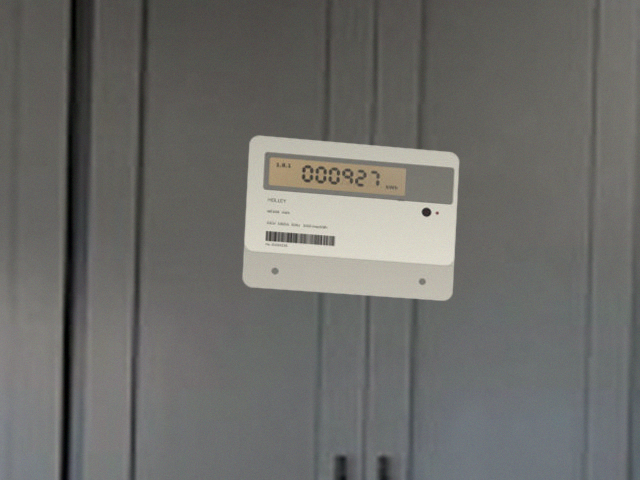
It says 927; kWh
